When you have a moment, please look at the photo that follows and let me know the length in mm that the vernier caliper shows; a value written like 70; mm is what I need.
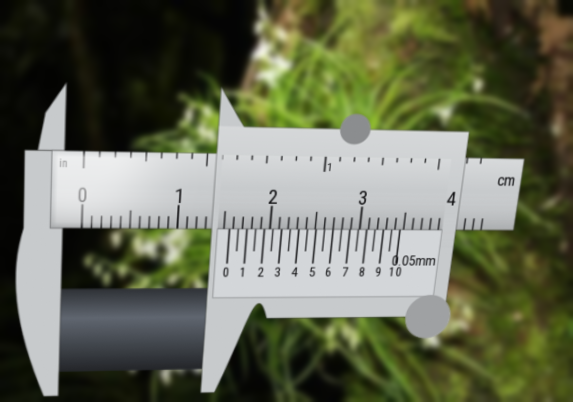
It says 15.6; mm
